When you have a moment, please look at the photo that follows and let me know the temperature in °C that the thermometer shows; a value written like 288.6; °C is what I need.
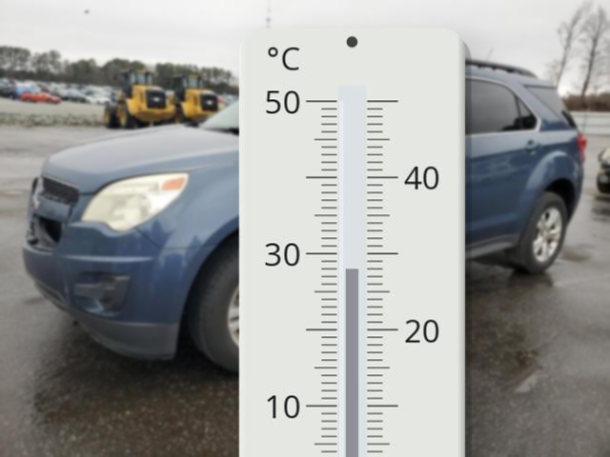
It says 28; °C
